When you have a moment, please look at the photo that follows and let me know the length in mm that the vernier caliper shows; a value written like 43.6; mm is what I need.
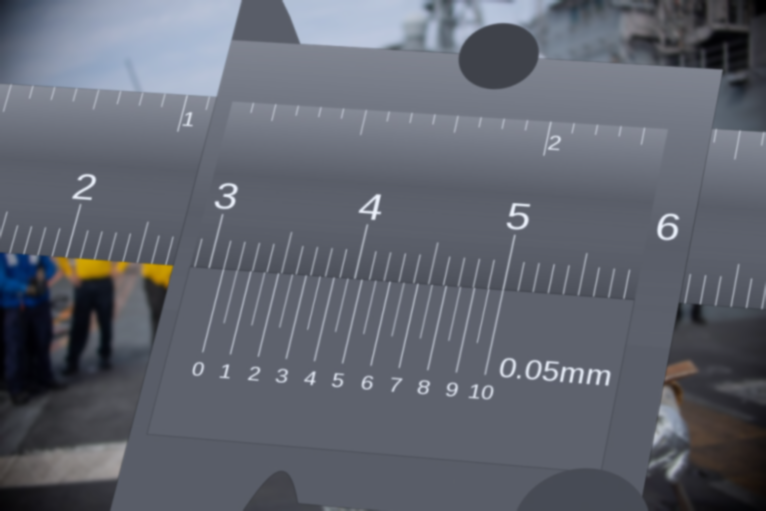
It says 31.0; mm
